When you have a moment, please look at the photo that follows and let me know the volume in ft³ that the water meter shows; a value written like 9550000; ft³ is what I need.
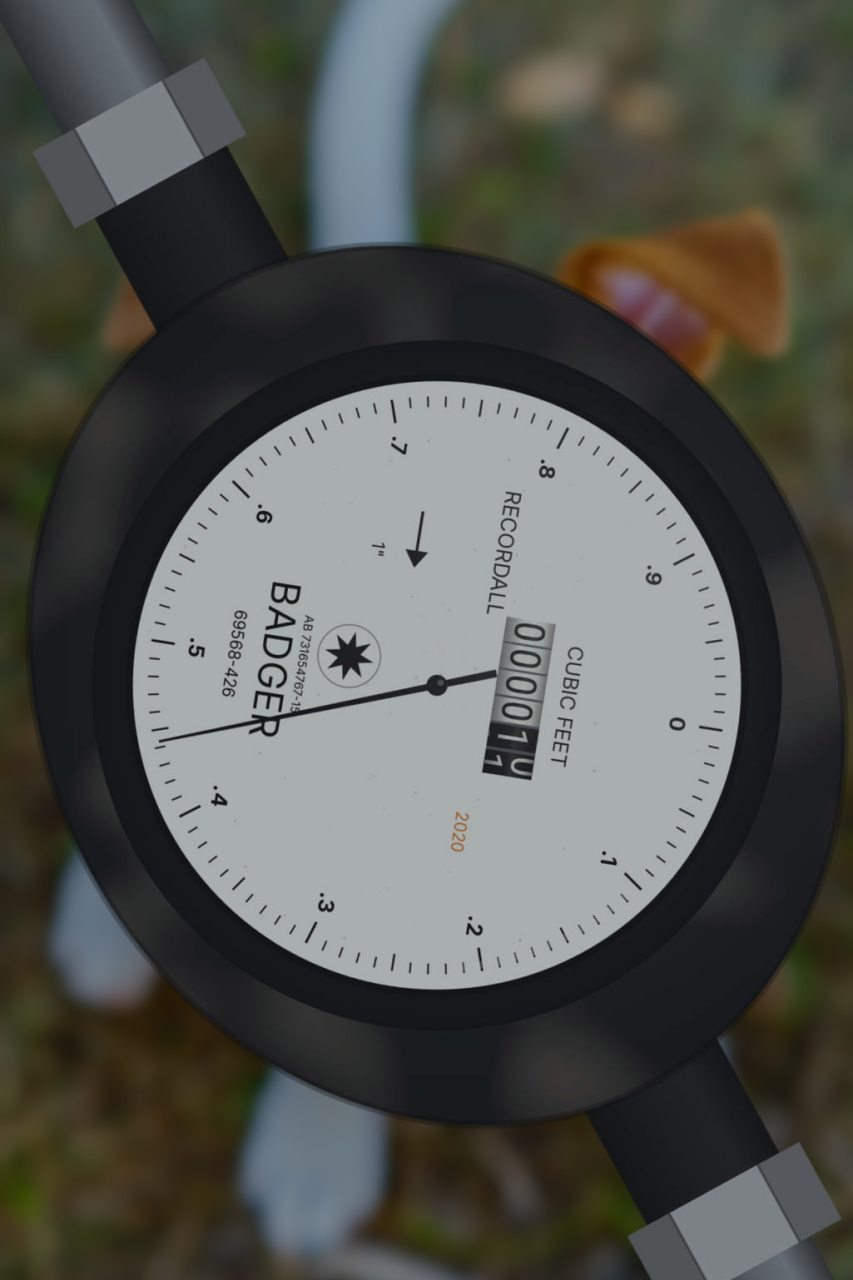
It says 10.44; ft³
